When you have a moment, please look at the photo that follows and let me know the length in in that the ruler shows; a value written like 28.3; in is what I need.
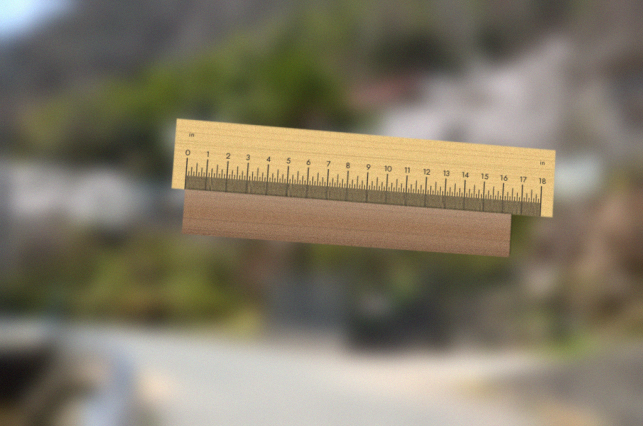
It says 16.5; in
